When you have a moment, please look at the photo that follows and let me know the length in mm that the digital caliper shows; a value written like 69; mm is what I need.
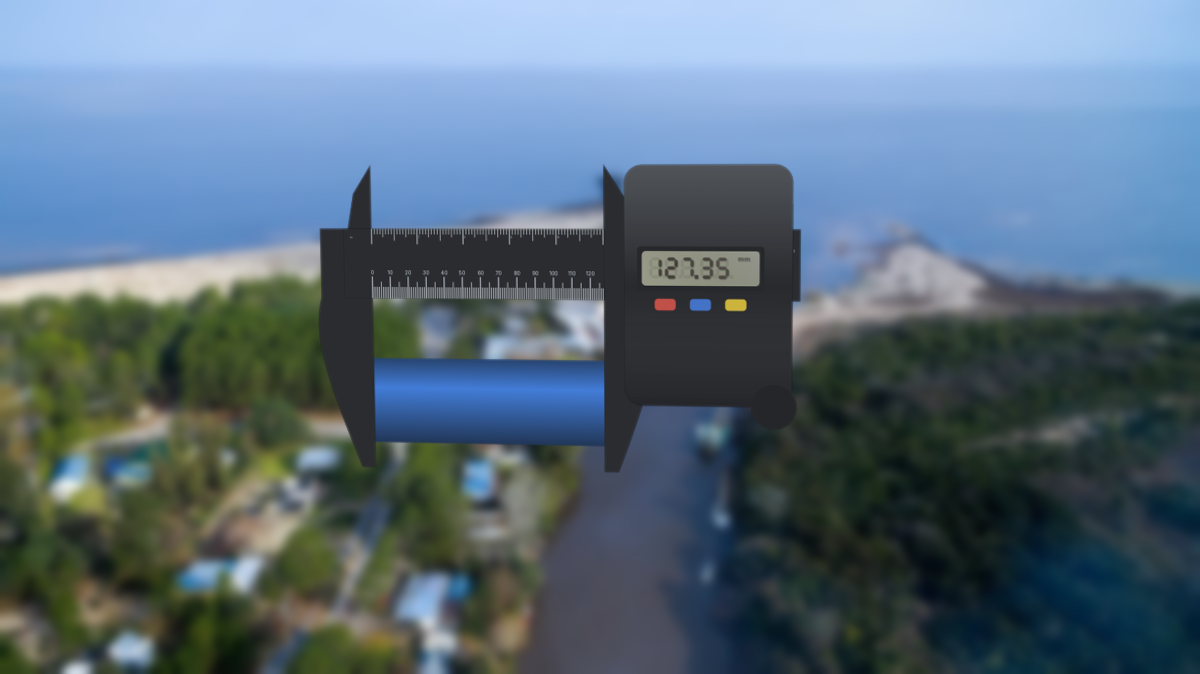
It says 127.35; mm
